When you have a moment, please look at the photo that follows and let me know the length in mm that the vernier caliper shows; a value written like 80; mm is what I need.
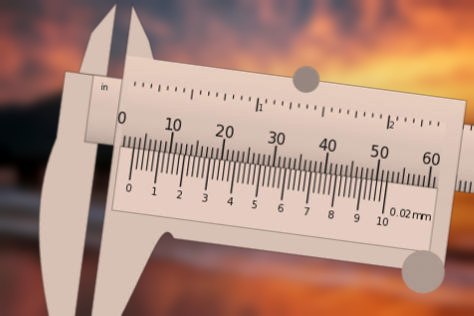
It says 3.0; mm
